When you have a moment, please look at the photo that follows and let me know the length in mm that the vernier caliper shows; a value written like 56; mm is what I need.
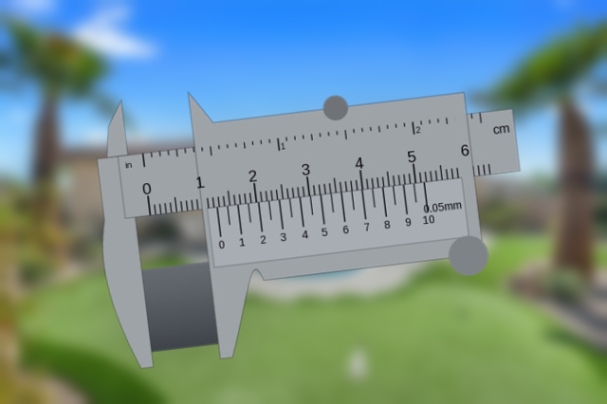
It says 12.6; mm
